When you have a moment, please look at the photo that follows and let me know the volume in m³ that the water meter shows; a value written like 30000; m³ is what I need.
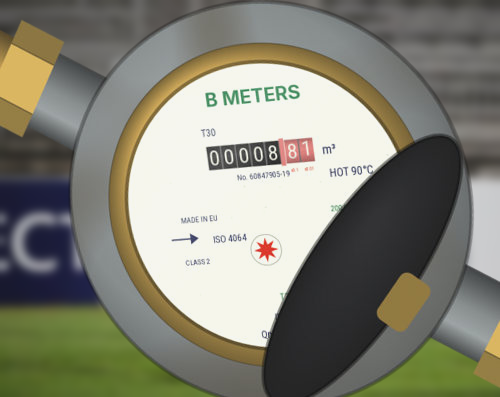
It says 8.81; m³
